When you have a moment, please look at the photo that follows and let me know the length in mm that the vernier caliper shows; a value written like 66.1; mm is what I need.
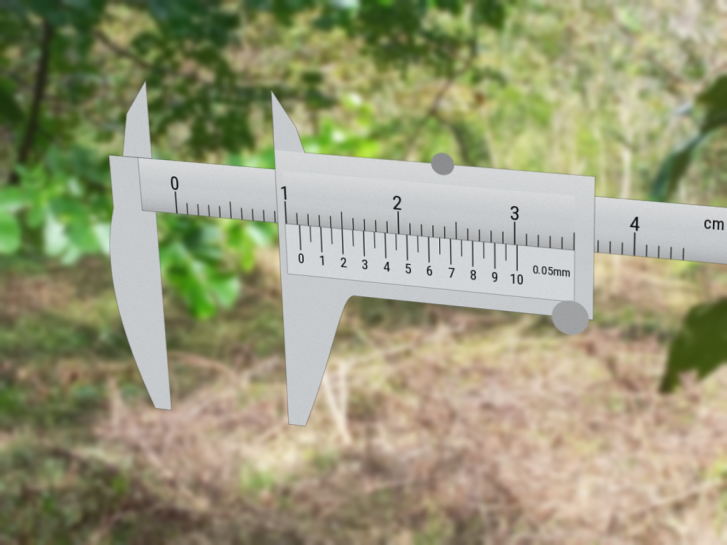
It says 11.2; mm
